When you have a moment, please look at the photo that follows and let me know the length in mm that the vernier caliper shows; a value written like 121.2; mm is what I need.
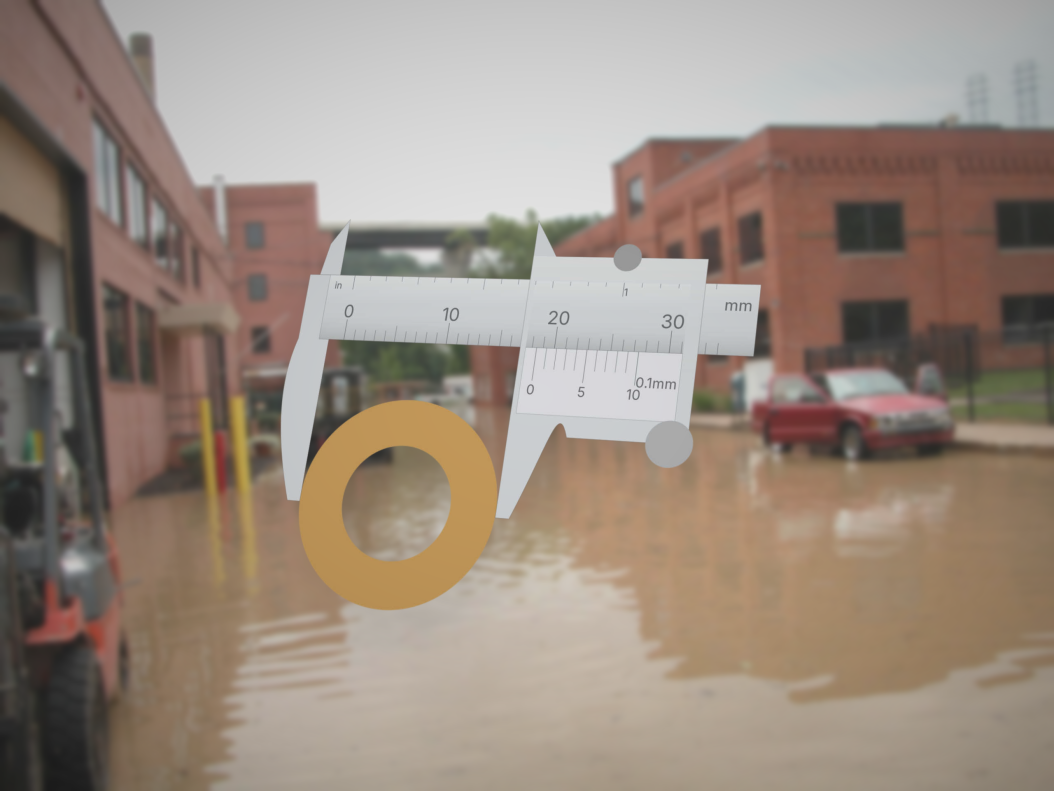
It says 18.4; mm
